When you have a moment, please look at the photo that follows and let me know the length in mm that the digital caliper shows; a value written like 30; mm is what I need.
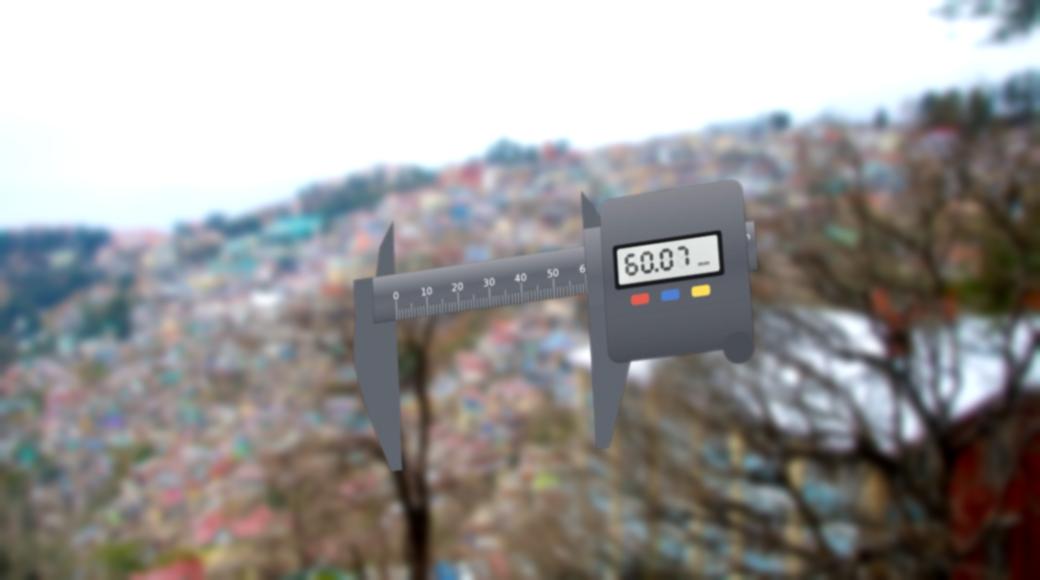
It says 60.07; mm
